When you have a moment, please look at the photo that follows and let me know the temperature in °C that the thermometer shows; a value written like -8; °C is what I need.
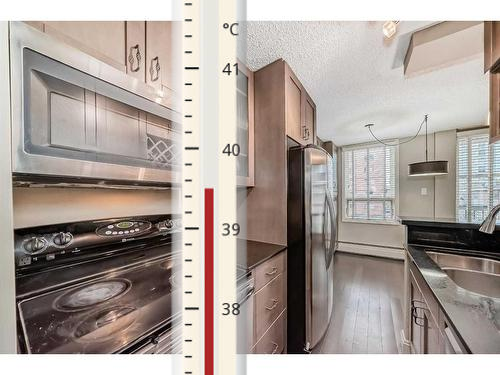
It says 39.5; °C
